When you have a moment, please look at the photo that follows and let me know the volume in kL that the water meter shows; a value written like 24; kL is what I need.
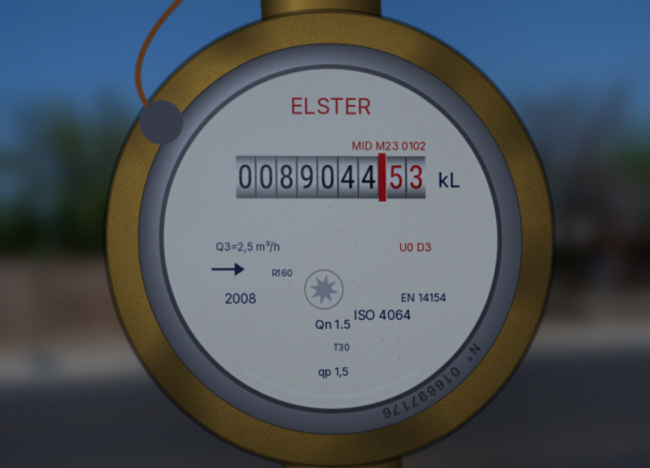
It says 89044.53; kL
